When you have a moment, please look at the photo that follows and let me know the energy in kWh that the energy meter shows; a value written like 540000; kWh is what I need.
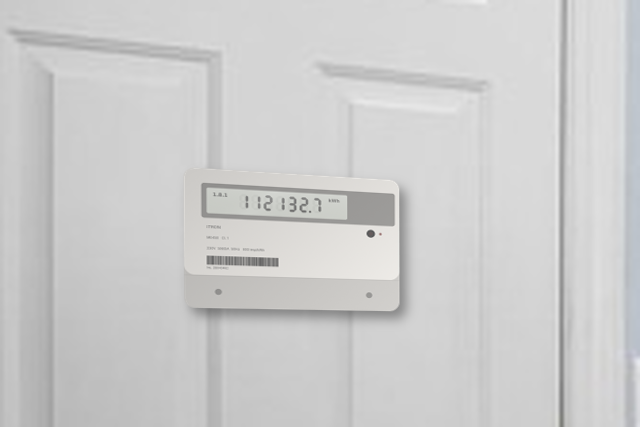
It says 112132.7; kWh
